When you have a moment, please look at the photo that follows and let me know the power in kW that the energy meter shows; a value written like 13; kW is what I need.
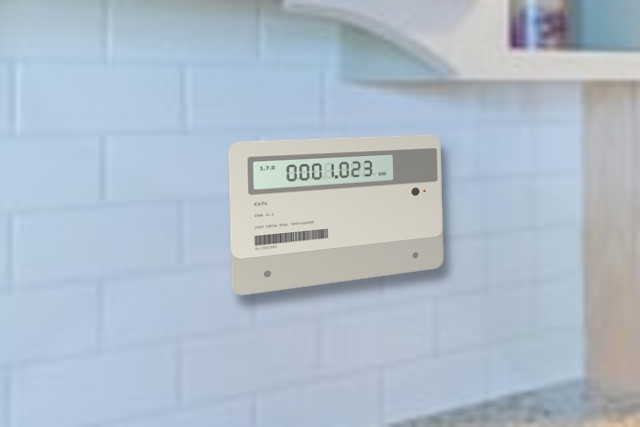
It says 1.023; kW
